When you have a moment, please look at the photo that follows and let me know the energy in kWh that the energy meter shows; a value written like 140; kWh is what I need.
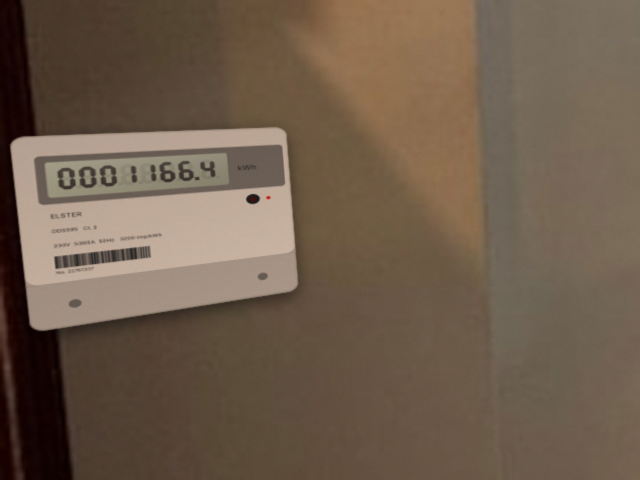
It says 1166.4; kWh
